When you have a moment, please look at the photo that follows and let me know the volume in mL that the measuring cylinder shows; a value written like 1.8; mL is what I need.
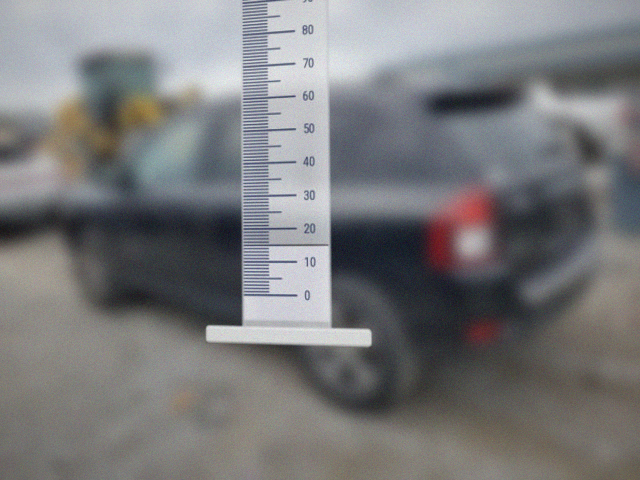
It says 15; mL
